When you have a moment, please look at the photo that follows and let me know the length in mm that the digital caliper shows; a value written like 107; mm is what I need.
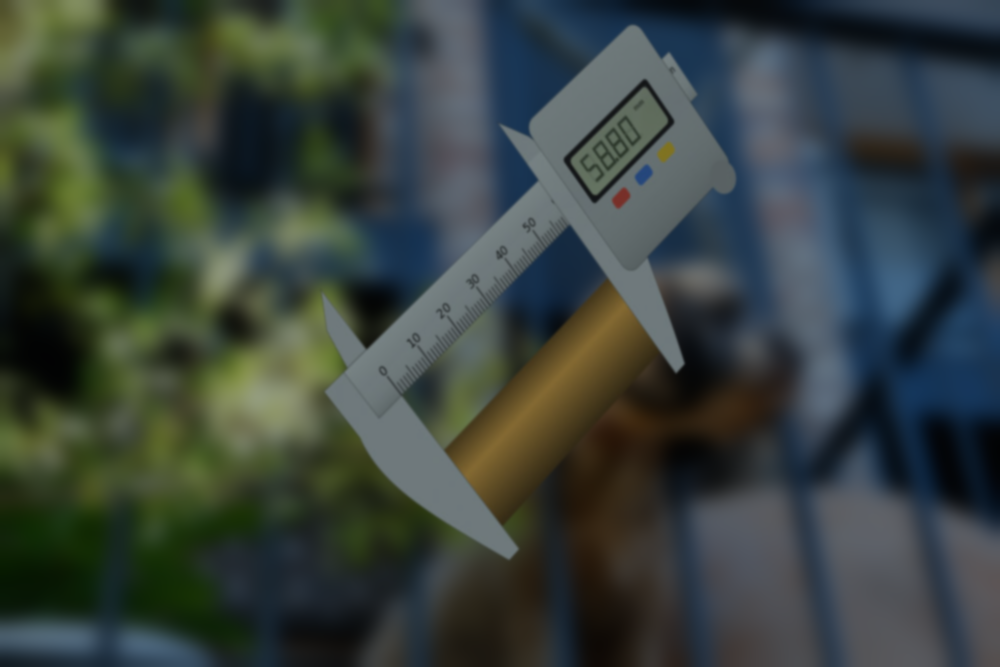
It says 58.80; mm
